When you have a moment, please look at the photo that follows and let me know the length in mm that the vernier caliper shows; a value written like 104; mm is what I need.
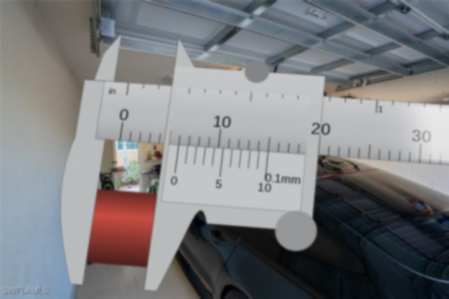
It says 6.0; mm
